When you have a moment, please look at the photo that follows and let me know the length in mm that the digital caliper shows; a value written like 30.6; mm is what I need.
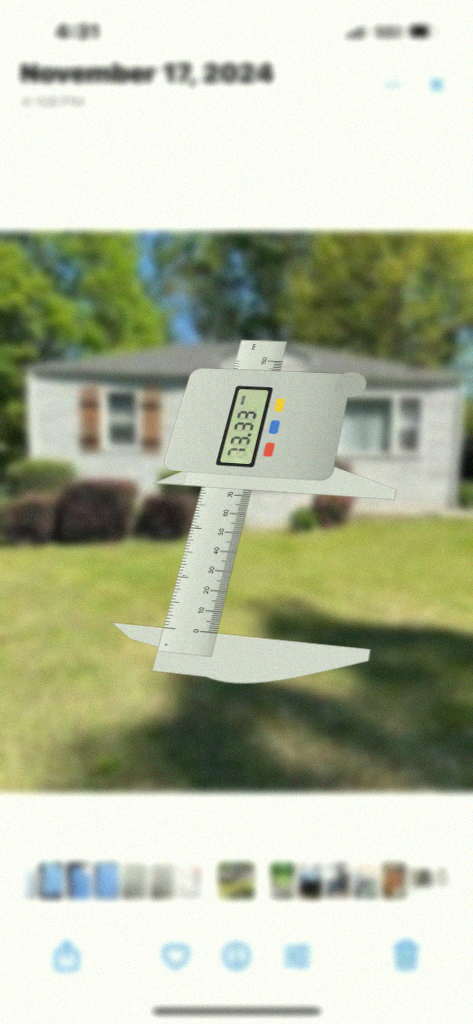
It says 73.33; mm
